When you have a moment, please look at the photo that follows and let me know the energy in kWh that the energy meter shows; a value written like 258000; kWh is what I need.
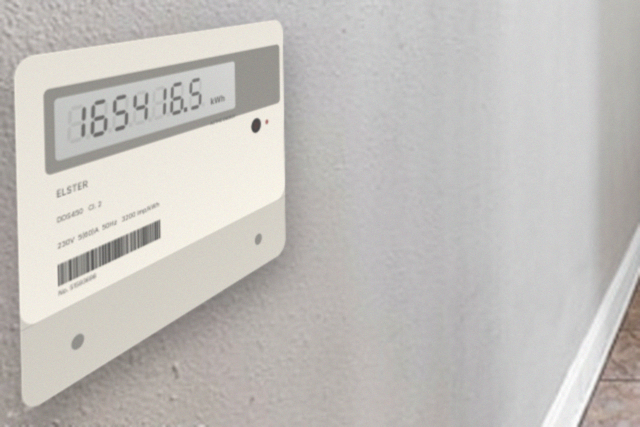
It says 165416.5; kWh
